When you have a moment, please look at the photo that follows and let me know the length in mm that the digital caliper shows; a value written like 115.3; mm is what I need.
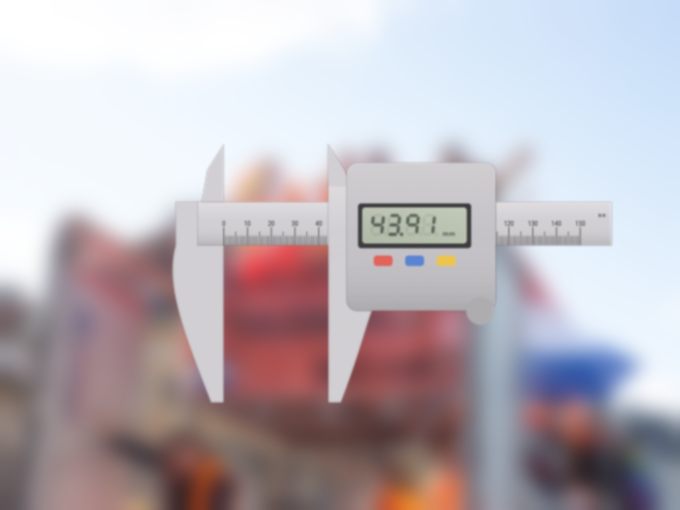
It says 43.91; mm
